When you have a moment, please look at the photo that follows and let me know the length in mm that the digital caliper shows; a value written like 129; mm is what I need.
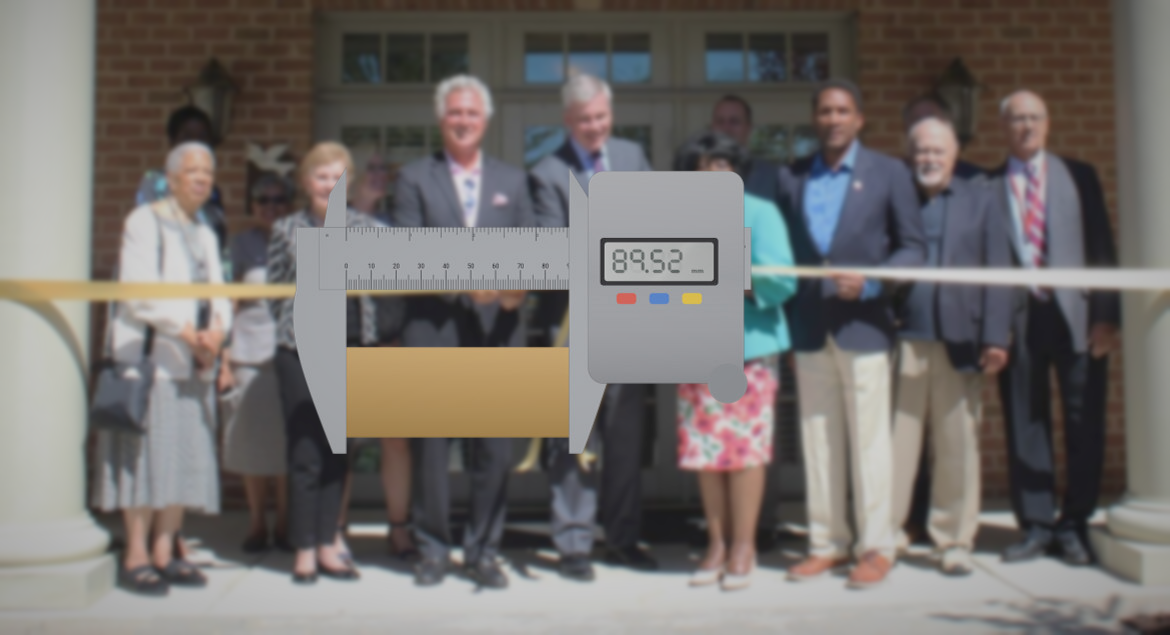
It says 89.52; mm
